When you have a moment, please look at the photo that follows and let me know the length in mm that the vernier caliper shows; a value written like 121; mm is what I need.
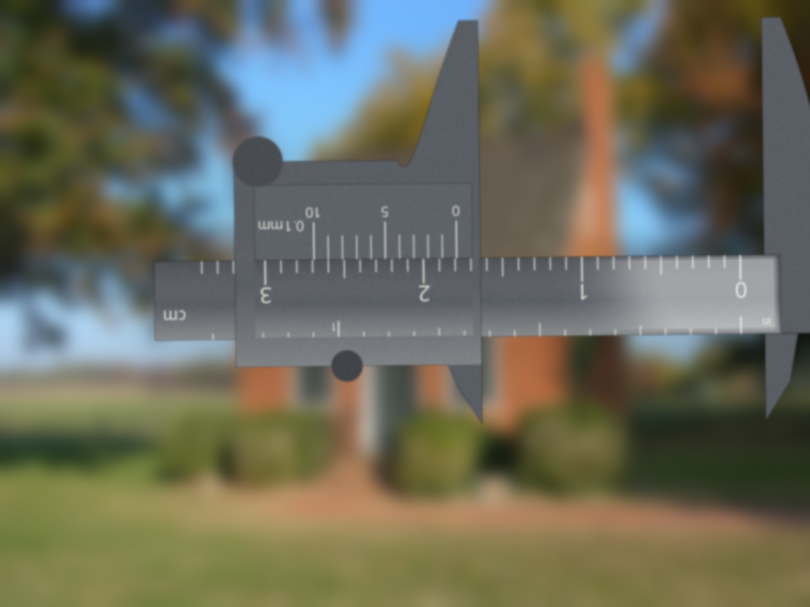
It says 17.9; mm
